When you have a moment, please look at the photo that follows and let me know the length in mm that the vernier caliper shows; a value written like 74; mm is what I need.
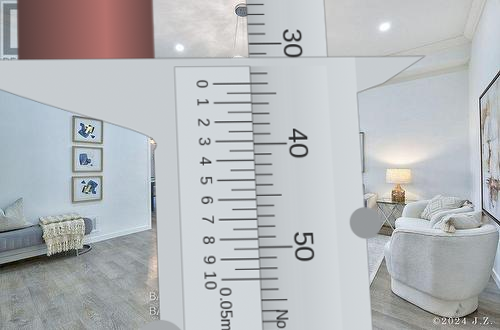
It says 34.0; mm
